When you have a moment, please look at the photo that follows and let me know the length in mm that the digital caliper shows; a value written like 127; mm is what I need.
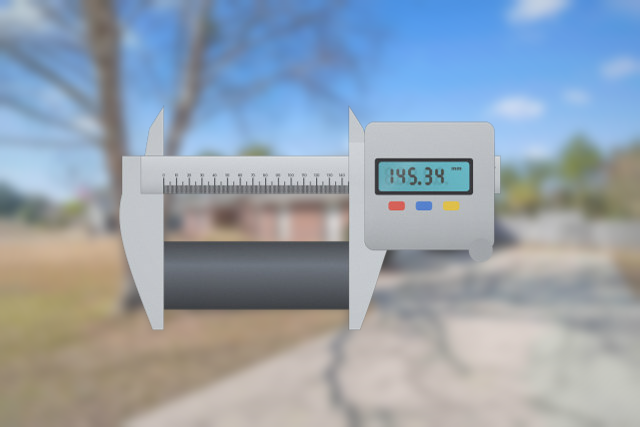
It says 145.34; mm
